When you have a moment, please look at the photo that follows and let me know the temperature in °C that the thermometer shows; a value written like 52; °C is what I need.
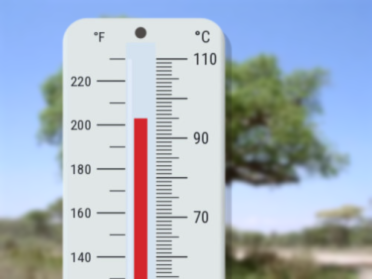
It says 95; °C
